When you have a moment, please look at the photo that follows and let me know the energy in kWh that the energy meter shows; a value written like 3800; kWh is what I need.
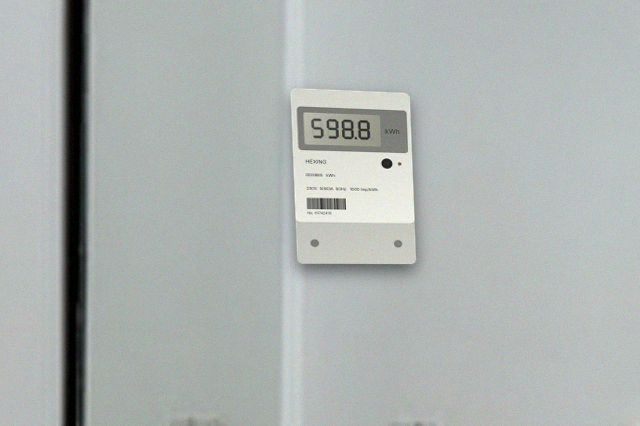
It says 598.8; kWh
